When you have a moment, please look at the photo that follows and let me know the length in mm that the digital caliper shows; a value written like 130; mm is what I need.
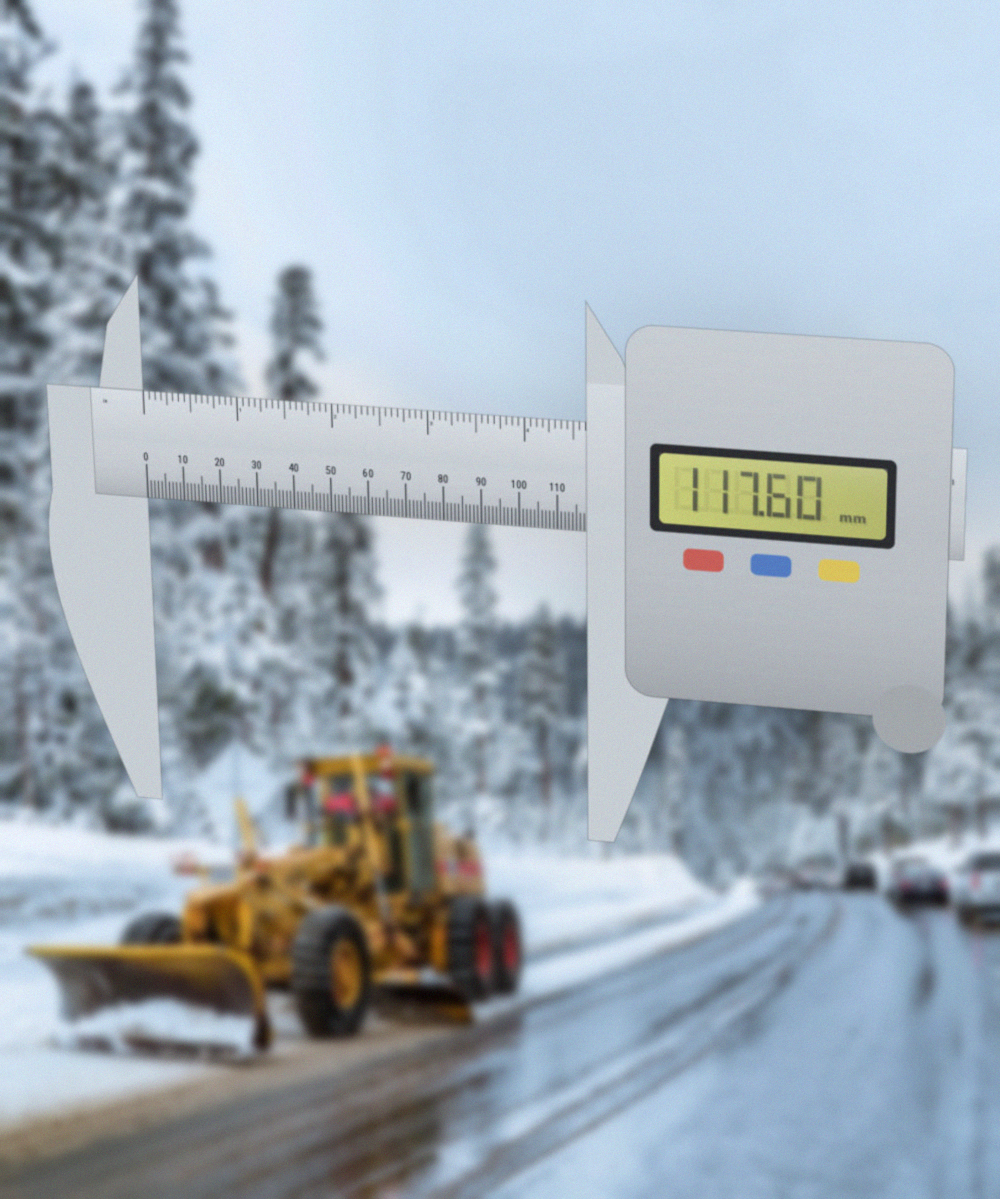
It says 117.60; mm
